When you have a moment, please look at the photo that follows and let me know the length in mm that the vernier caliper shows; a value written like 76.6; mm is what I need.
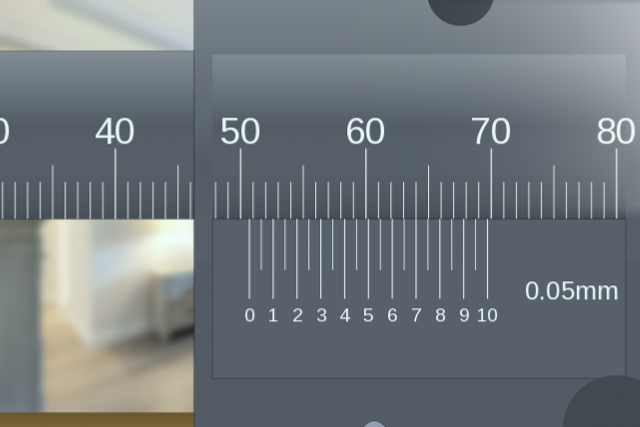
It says 50.7; mm
